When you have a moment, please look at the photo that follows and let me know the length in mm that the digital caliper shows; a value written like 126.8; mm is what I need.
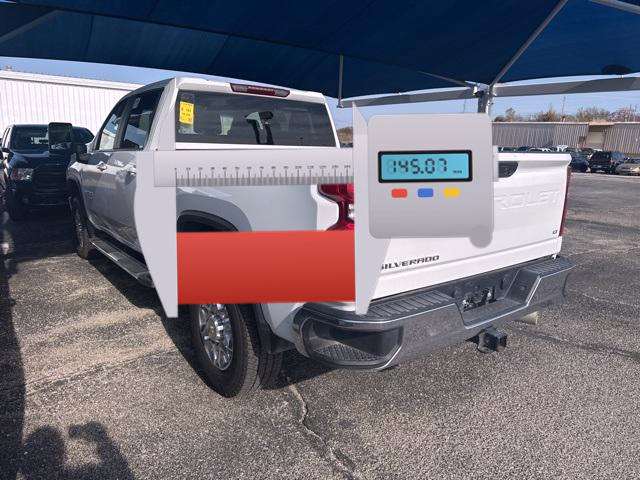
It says 145.07; mm
